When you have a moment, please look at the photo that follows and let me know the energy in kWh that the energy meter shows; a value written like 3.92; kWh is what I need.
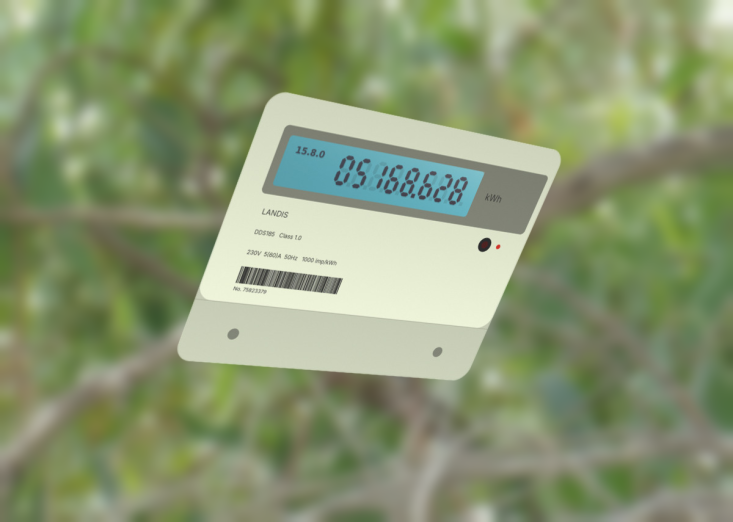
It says 5168.628; kWh
